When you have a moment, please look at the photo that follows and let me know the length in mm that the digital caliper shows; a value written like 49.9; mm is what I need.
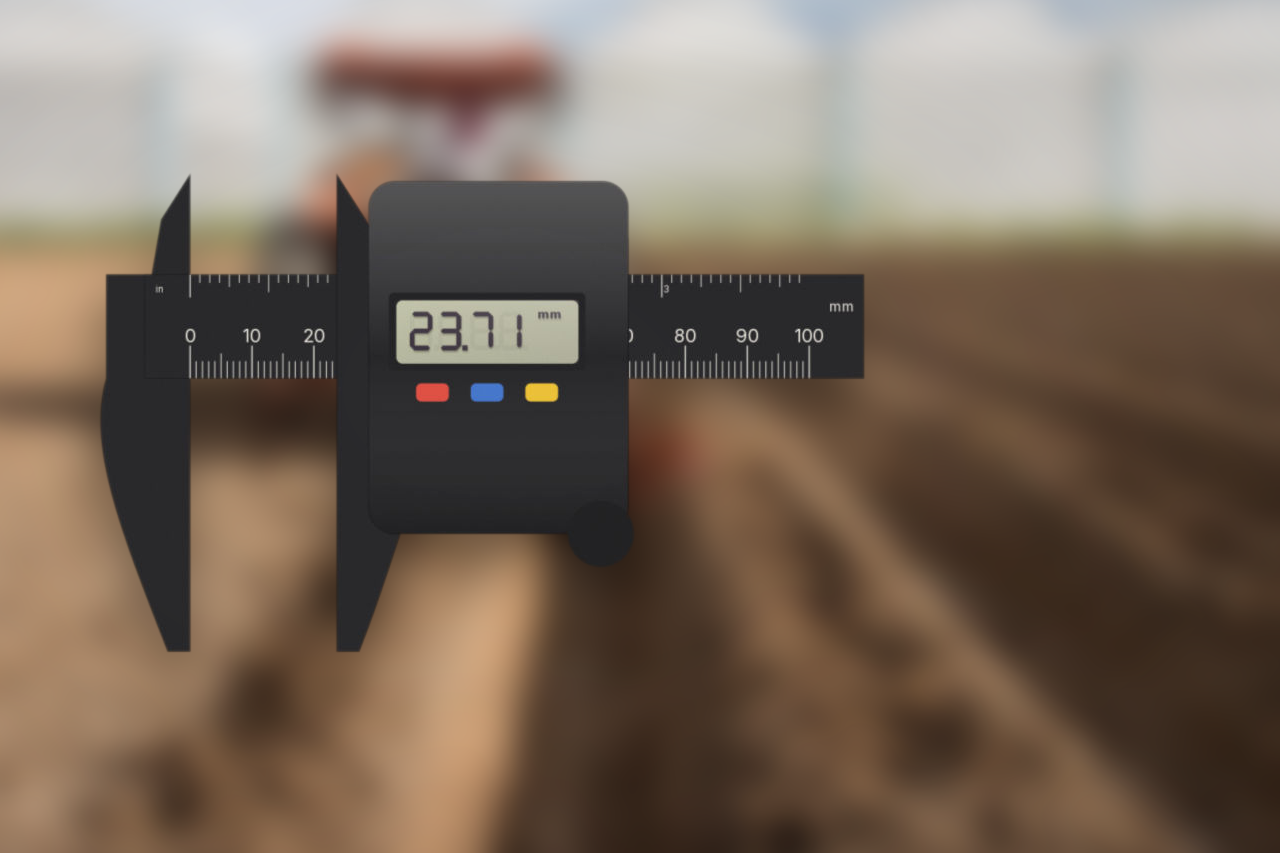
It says 23.71; mm
